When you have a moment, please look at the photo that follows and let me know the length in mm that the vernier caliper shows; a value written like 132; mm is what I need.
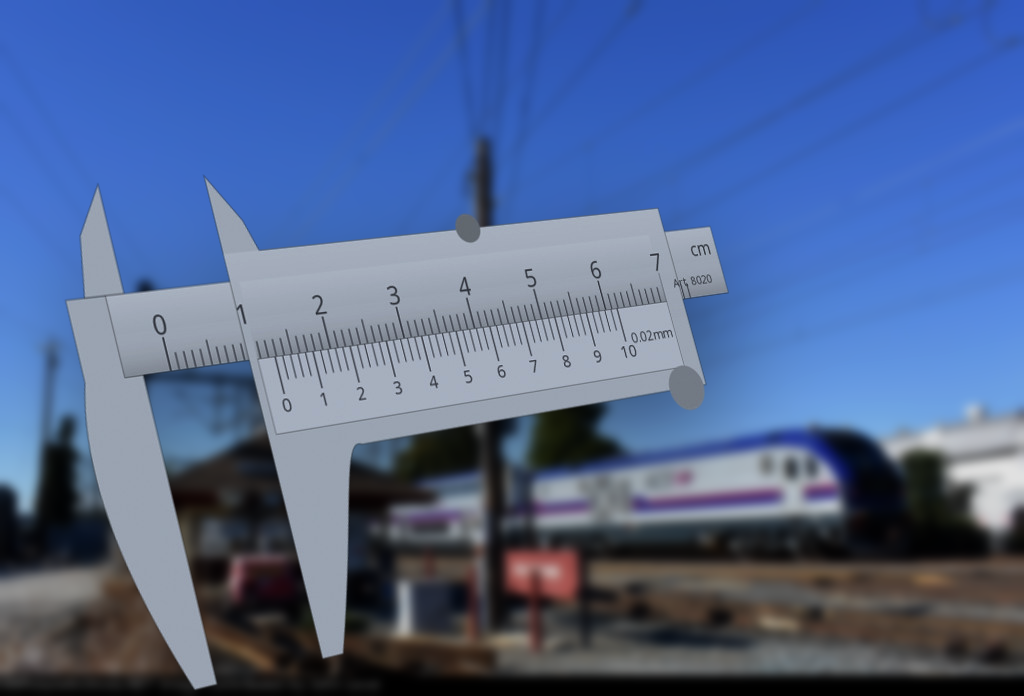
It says 12.8; mm
